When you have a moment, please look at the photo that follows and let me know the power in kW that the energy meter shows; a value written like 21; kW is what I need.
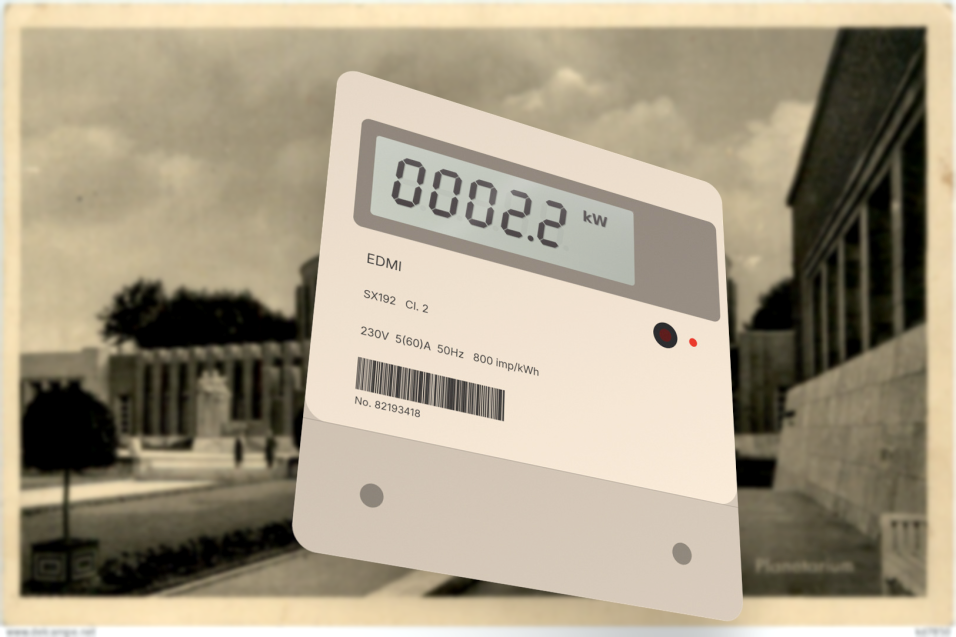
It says 2.2; kW
